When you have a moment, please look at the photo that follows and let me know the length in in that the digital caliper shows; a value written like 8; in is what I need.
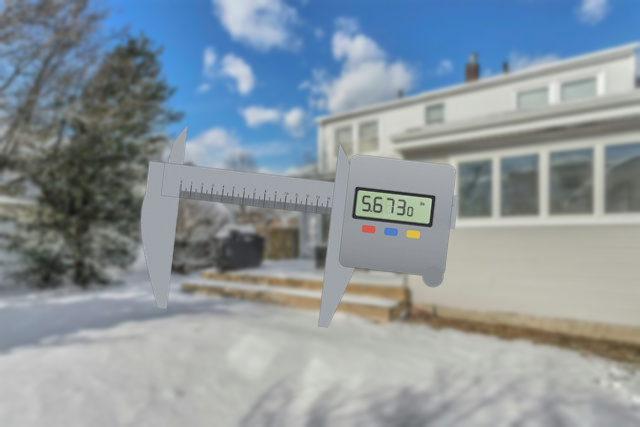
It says 5.6730; in
